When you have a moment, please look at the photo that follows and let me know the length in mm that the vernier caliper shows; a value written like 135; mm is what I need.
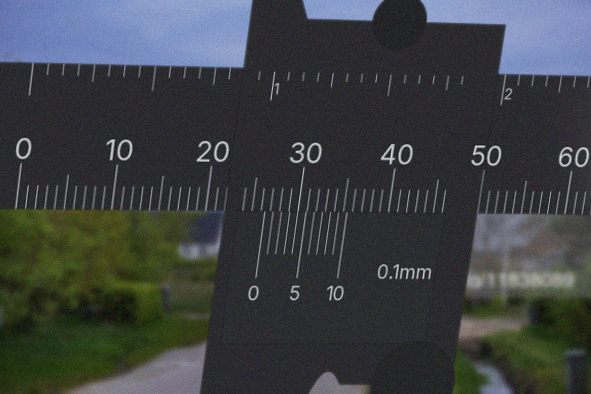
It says 26.4; mm
